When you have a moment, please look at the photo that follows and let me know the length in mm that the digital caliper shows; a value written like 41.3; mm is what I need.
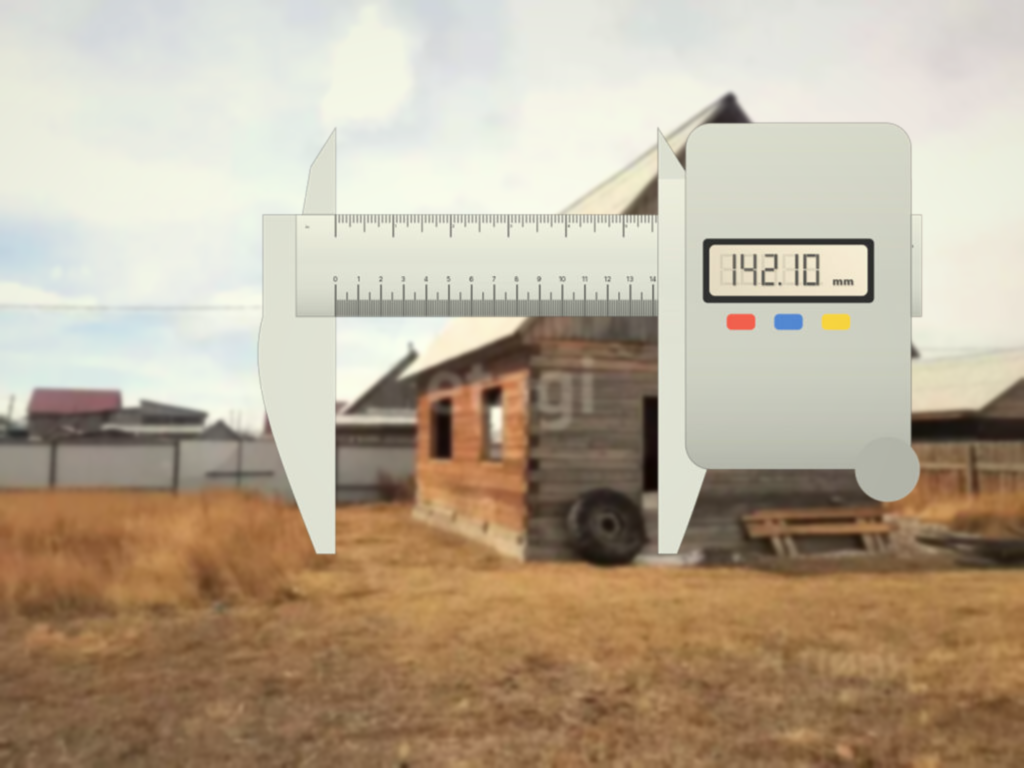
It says 142.10; mm
